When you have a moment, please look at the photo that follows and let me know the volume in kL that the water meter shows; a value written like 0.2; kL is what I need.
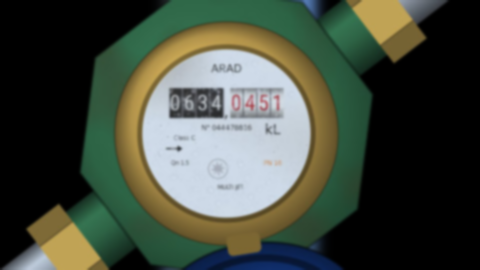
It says 634.0451; kL
